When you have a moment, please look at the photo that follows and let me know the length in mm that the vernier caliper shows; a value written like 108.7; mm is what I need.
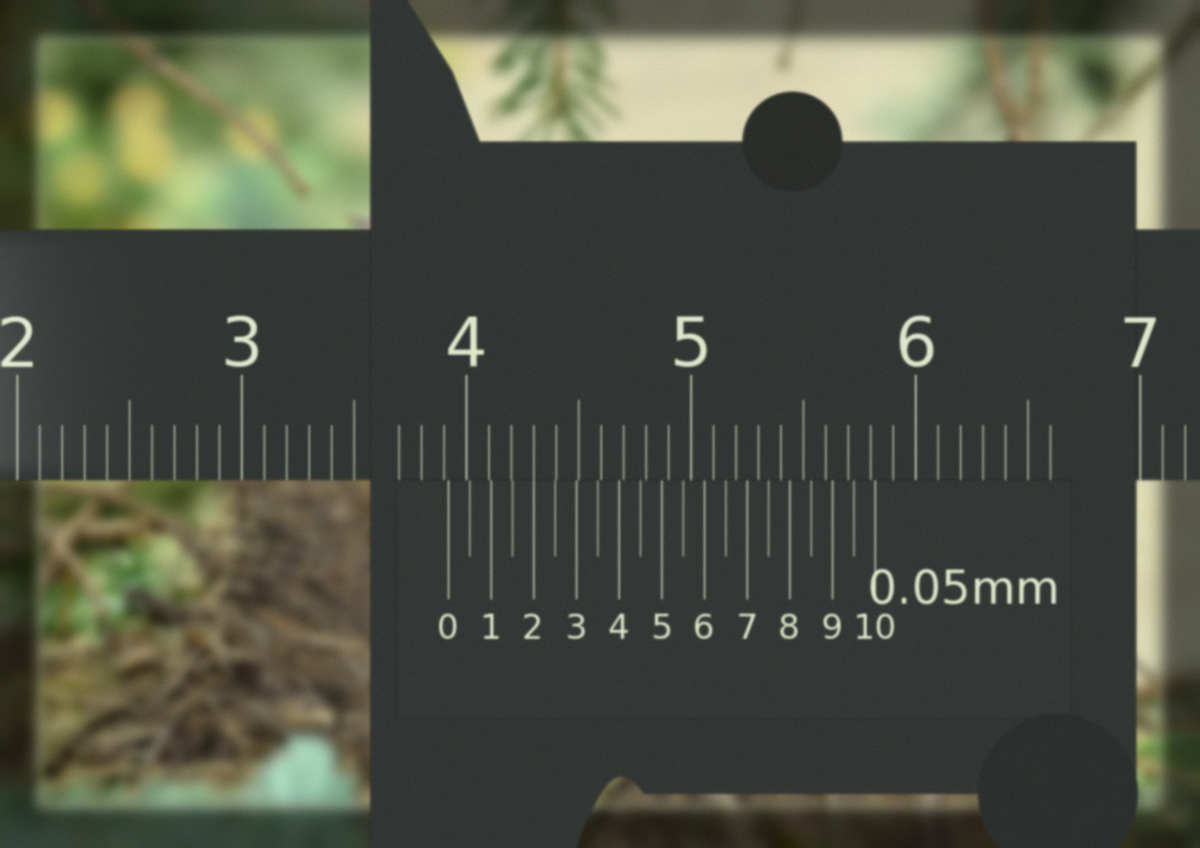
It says 39.2; mm
